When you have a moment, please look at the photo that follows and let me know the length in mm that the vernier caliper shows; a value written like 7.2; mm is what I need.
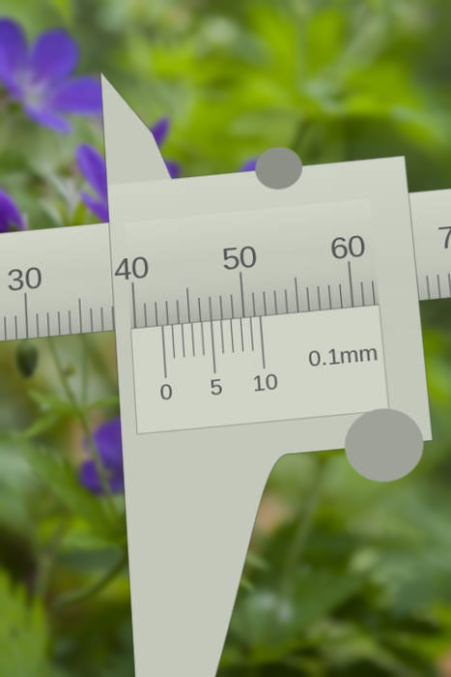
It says 42.5; mm
